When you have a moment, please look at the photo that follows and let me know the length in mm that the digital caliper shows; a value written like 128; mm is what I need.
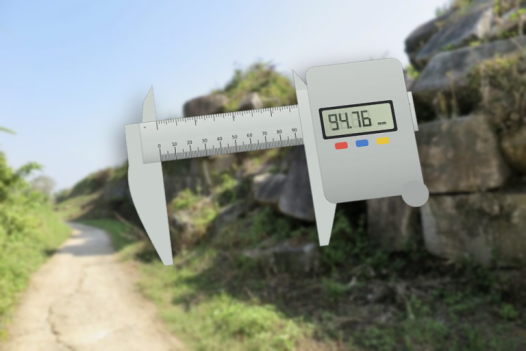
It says 94.76; mm
